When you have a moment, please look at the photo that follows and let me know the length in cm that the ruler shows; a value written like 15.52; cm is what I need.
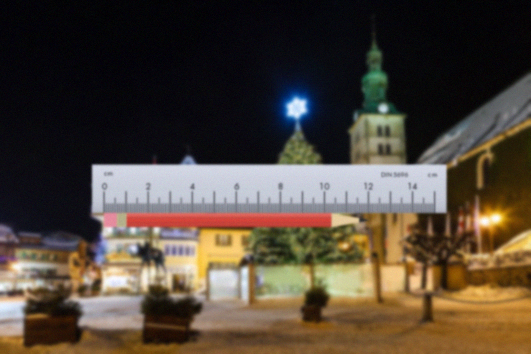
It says 12; cm
